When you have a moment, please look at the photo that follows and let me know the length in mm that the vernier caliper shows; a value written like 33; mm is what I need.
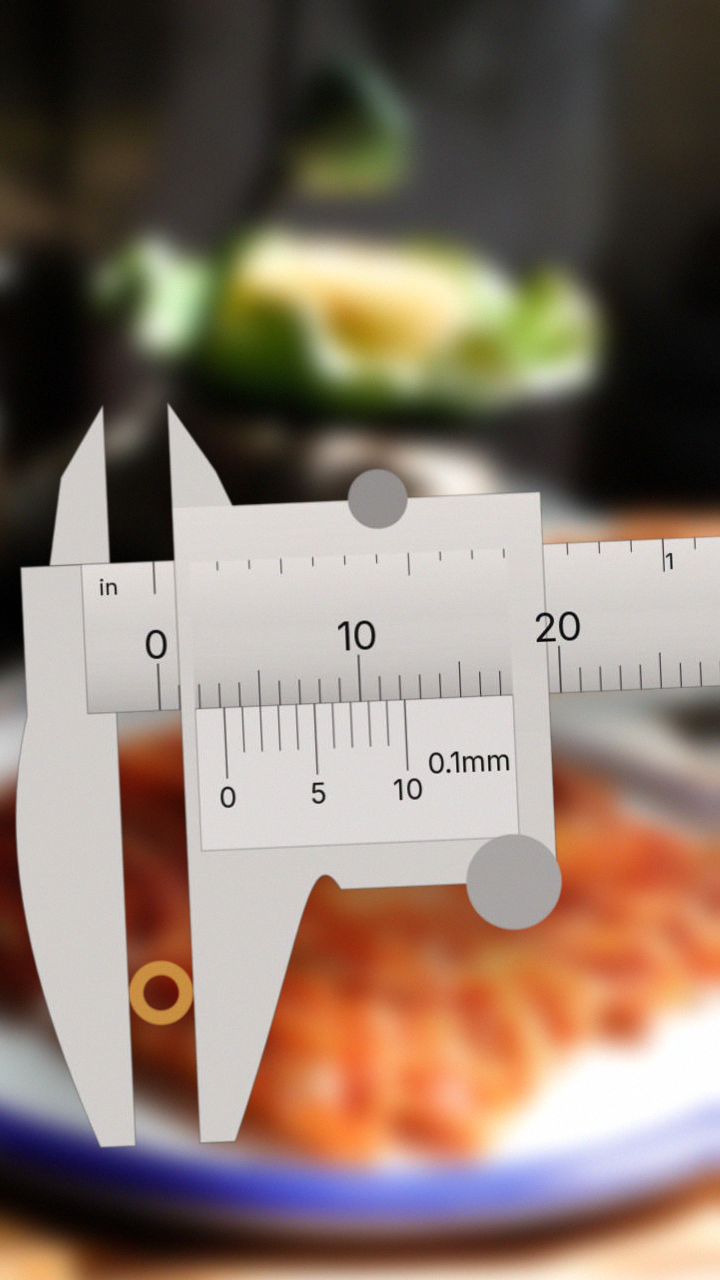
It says 3.2; mm
